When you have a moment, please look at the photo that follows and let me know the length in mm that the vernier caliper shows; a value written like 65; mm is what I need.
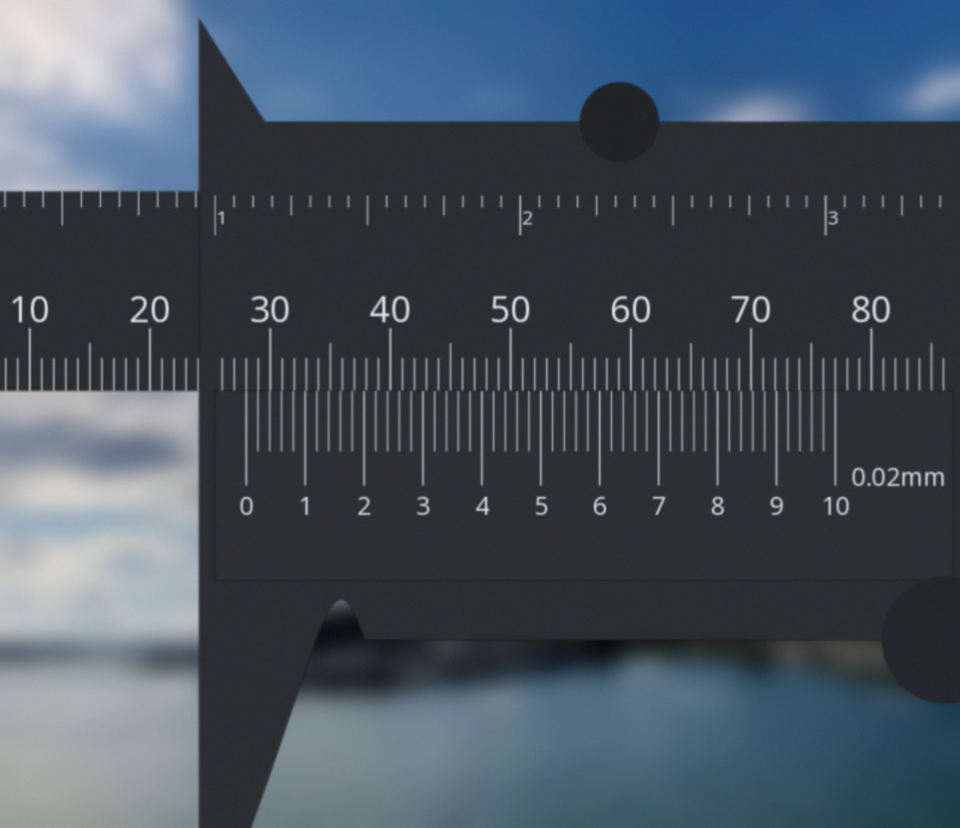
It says 28.0; mm
